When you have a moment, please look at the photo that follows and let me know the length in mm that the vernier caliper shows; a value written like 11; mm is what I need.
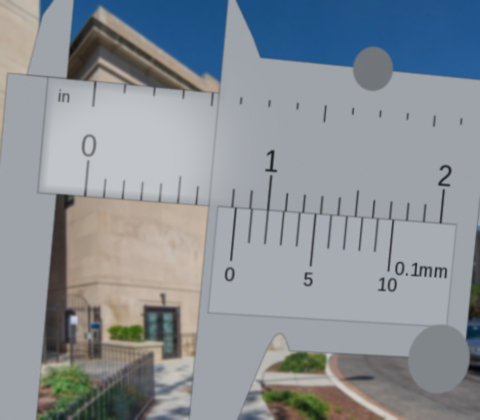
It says 8.2; mm
